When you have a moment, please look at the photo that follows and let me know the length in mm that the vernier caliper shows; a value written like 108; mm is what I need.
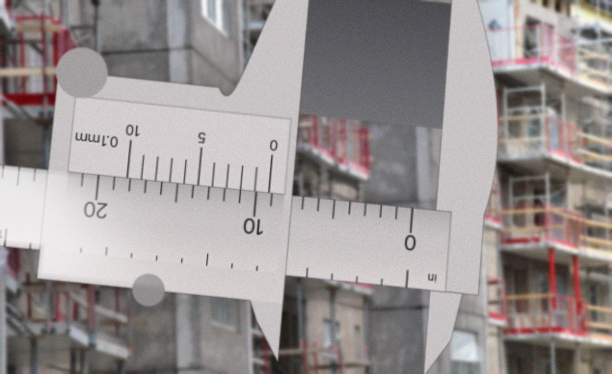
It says 9.2; mm
